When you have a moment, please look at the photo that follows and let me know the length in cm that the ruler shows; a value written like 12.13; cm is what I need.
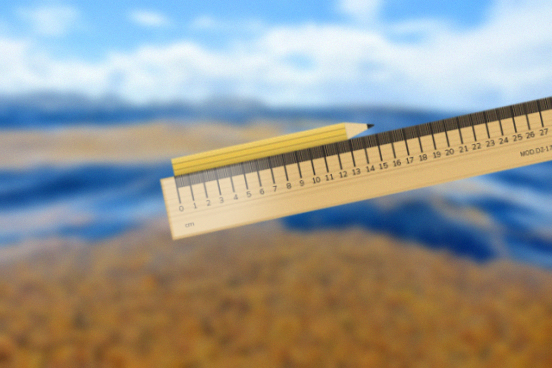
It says 15; cm
